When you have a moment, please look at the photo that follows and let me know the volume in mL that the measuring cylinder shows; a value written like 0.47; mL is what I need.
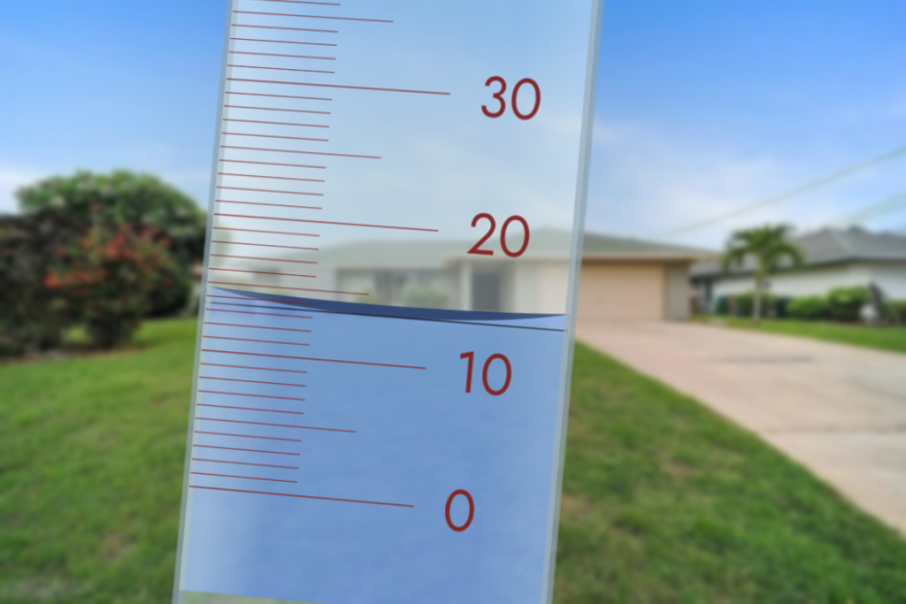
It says 13.5; mL
